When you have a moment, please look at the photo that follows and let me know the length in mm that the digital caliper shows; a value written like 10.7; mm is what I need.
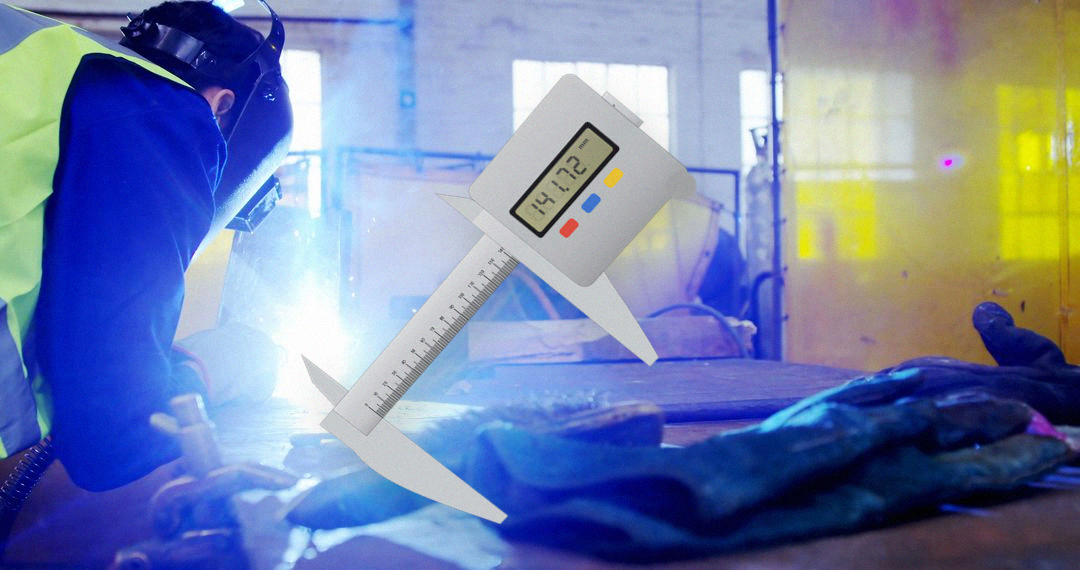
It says 141.72; mm
